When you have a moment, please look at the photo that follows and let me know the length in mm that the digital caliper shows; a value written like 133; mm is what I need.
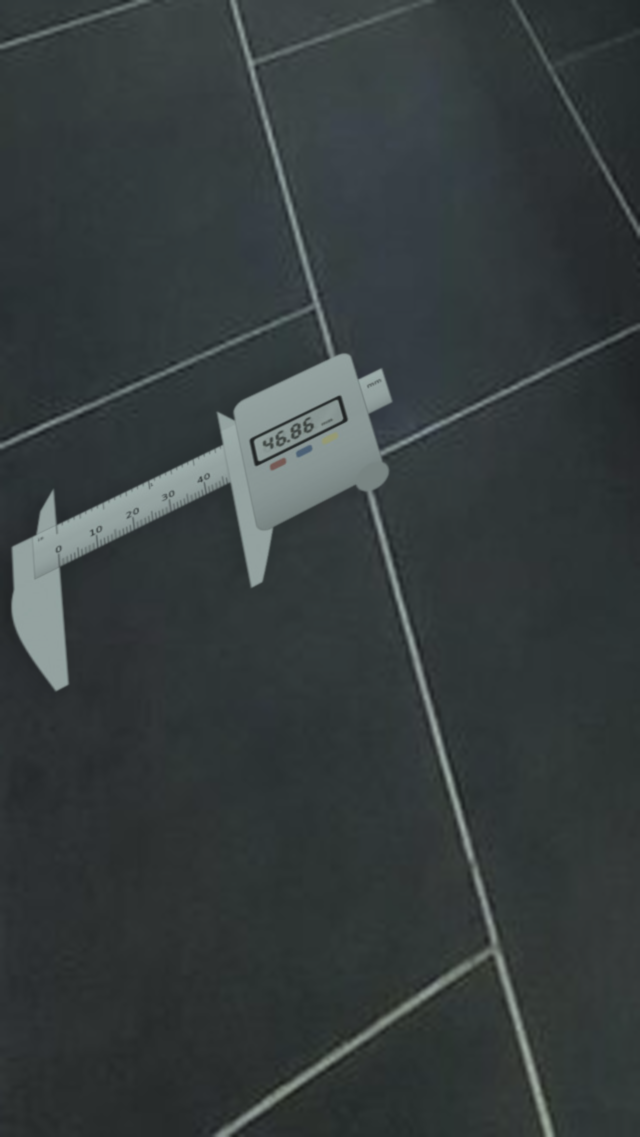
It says 46.86; mm
